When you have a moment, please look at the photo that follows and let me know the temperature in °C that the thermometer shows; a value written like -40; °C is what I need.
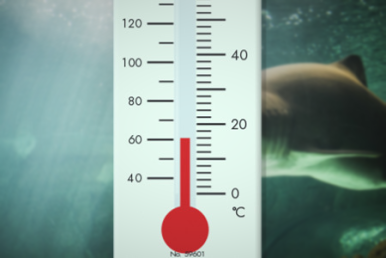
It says 16; °C
